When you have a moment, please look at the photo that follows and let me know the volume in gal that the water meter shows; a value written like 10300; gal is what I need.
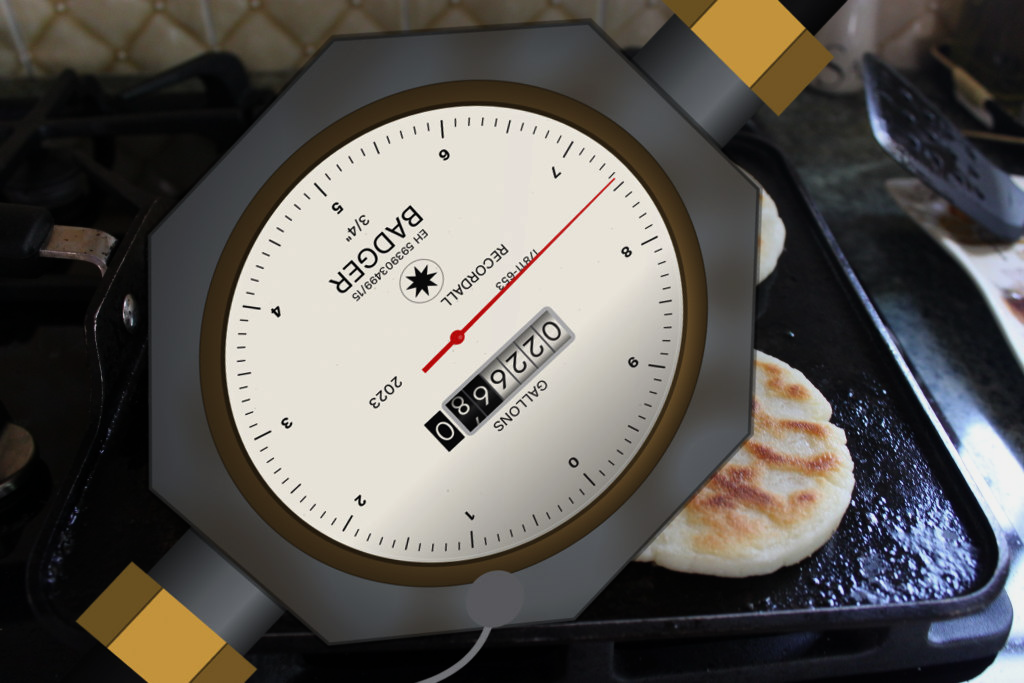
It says 226677.4; gal
